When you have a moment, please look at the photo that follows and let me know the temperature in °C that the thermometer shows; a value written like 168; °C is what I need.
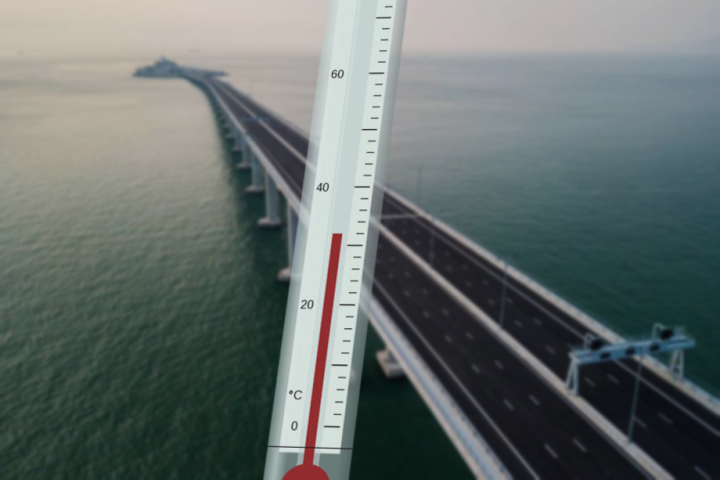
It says 32; °C
